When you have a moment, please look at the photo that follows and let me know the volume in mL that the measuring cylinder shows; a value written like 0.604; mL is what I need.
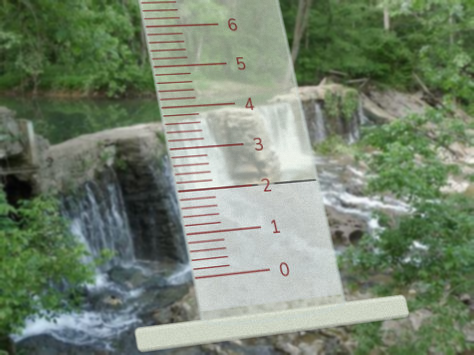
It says 2; mL
